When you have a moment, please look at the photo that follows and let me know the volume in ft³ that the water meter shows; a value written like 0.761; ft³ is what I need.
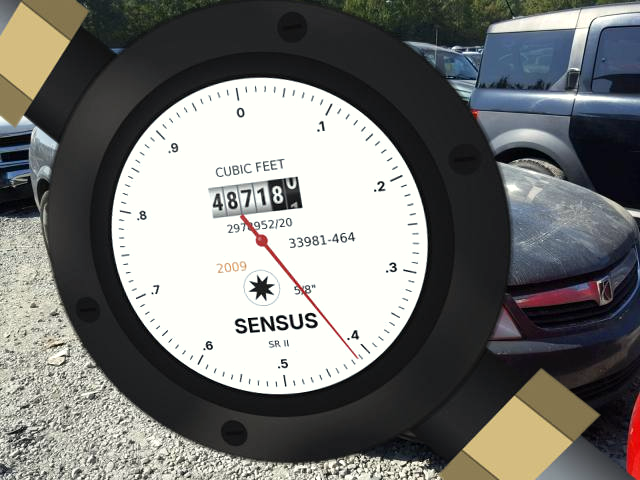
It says 487180.41; ft³
